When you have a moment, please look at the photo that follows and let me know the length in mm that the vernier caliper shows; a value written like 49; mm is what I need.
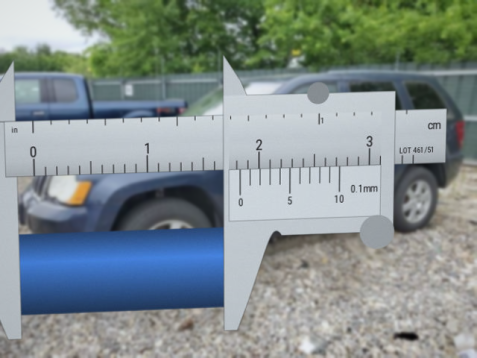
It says 18.3; mm
